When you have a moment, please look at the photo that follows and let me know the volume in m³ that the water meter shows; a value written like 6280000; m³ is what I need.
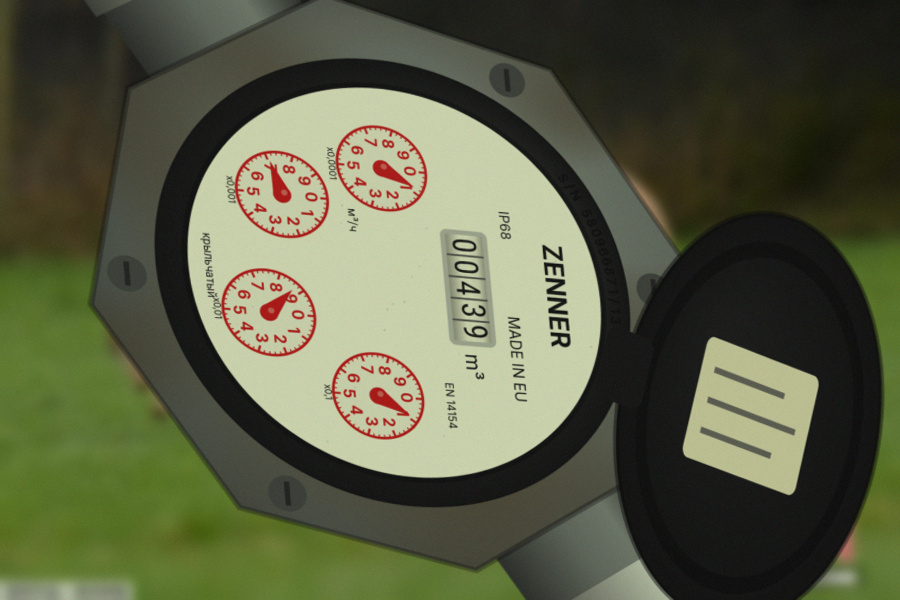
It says 439.0870; m³
